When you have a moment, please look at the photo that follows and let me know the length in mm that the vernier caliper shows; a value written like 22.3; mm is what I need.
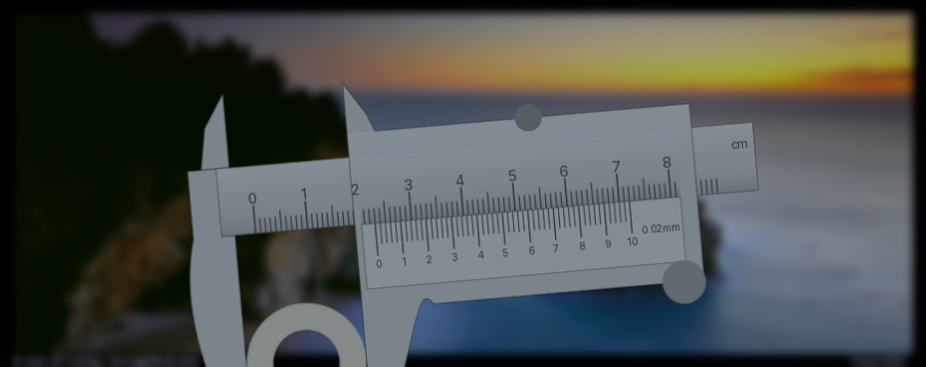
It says 23.0; mm
